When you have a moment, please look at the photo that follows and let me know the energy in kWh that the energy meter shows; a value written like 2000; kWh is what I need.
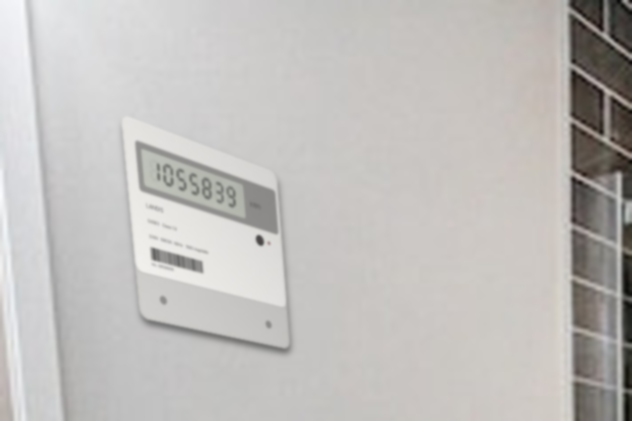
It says 1055839; kWh
